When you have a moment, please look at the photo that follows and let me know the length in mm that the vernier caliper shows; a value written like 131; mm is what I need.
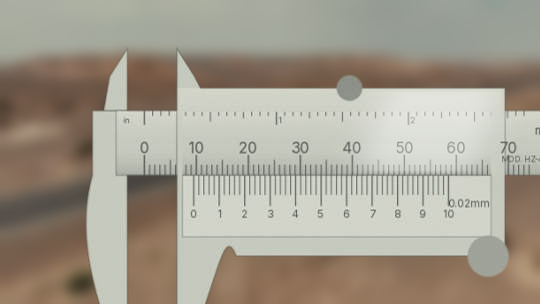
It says 9.5; mm
